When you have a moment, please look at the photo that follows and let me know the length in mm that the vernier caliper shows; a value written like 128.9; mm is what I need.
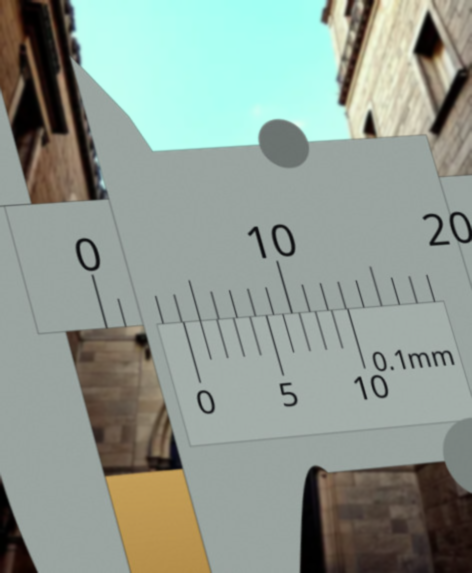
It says 4.1; mm
